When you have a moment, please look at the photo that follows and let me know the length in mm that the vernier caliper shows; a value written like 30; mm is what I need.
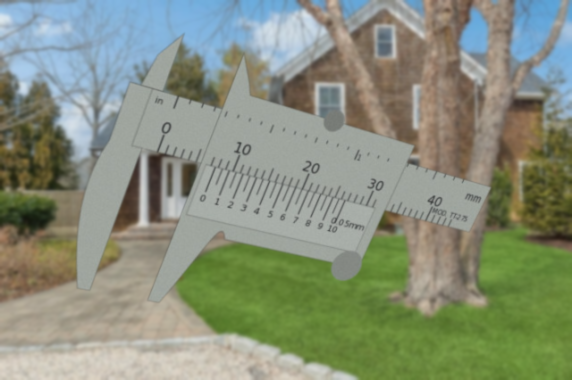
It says 7.6; mm
